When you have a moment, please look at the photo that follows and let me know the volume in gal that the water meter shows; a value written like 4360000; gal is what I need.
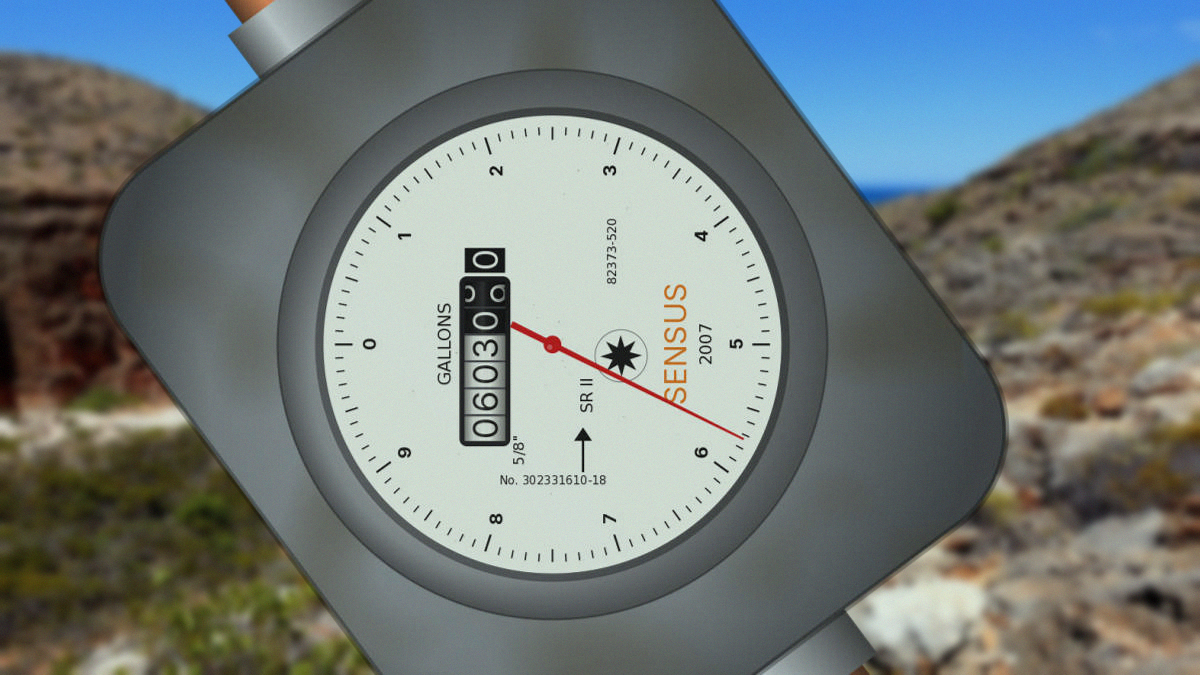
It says 603085.7; gal
